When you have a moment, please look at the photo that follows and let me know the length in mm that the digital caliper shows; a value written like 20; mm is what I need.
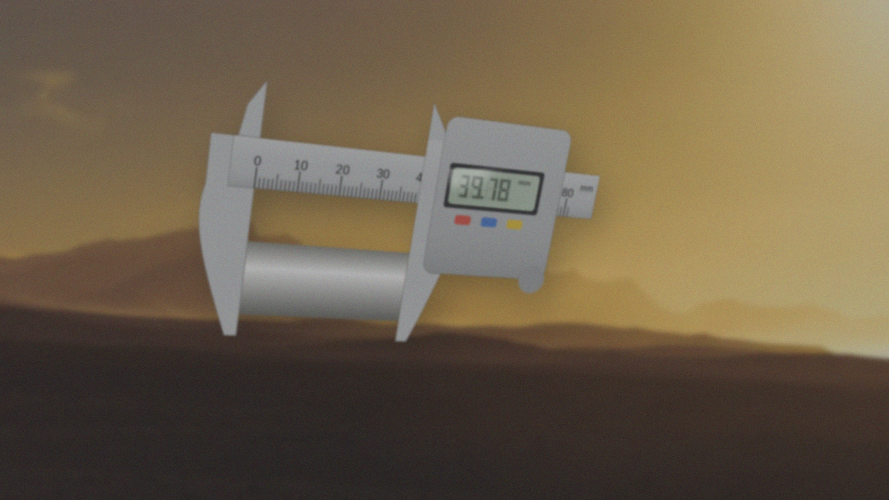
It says 39.78; mm
